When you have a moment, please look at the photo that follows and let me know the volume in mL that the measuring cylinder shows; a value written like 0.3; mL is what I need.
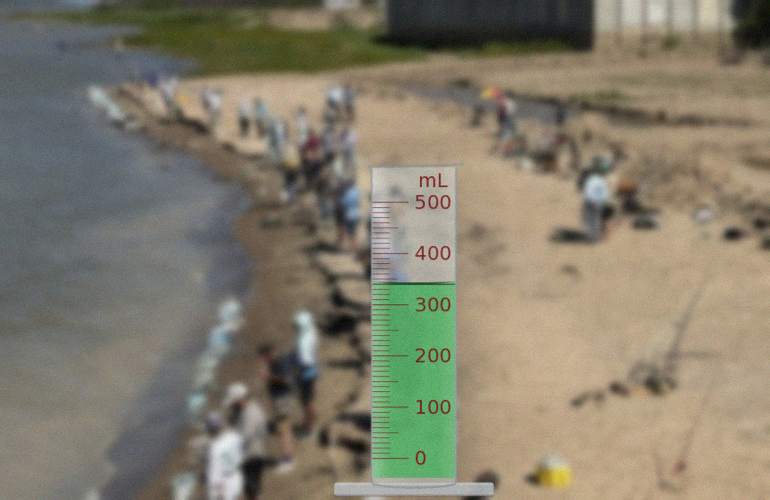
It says 340; mL
